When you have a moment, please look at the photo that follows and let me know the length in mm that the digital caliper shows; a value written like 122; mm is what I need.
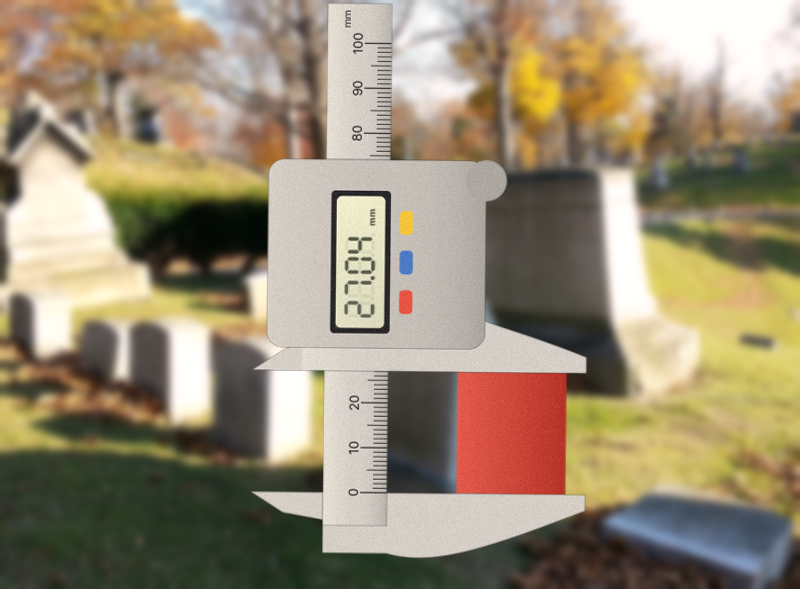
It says 27.04; mm
